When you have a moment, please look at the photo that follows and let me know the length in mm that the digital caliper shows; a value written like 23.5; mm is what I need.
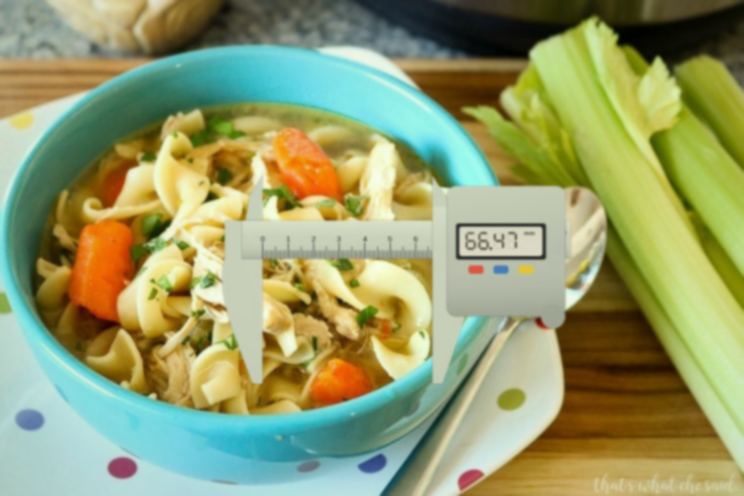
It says 66.47; mm
